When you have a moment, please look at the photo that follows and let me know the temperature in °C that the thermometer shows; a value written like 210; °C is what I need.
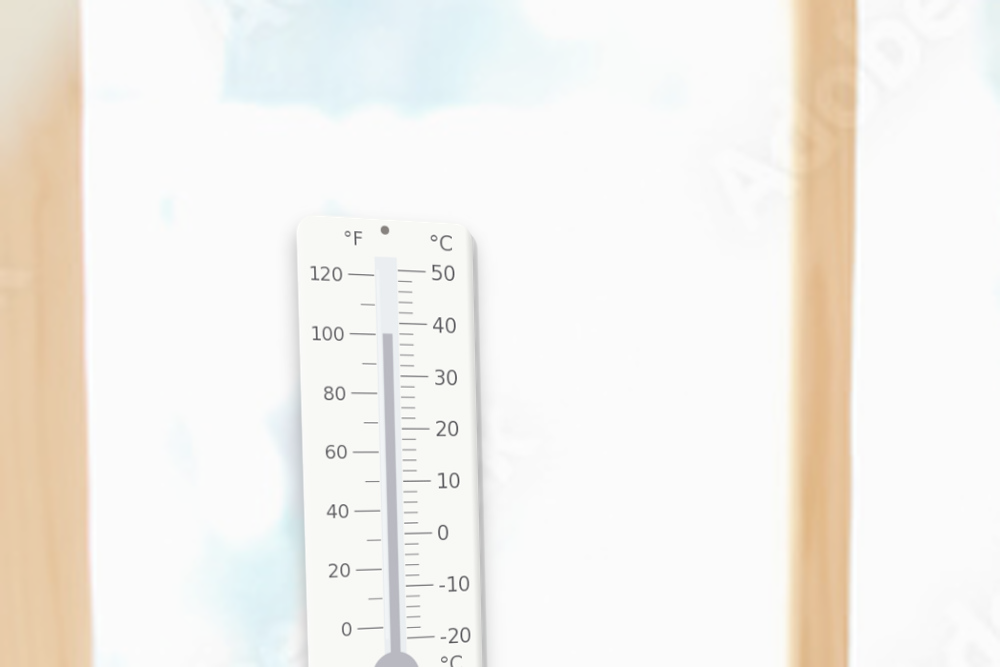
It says 38; °C
